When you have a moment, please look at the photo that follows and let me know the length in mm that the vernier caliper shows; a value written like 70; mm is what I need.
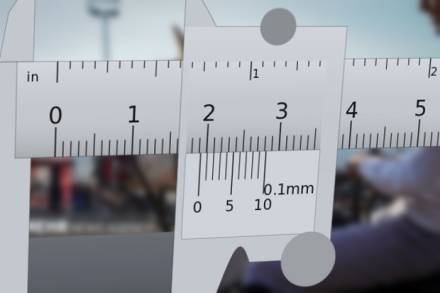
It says 19.2; mm
